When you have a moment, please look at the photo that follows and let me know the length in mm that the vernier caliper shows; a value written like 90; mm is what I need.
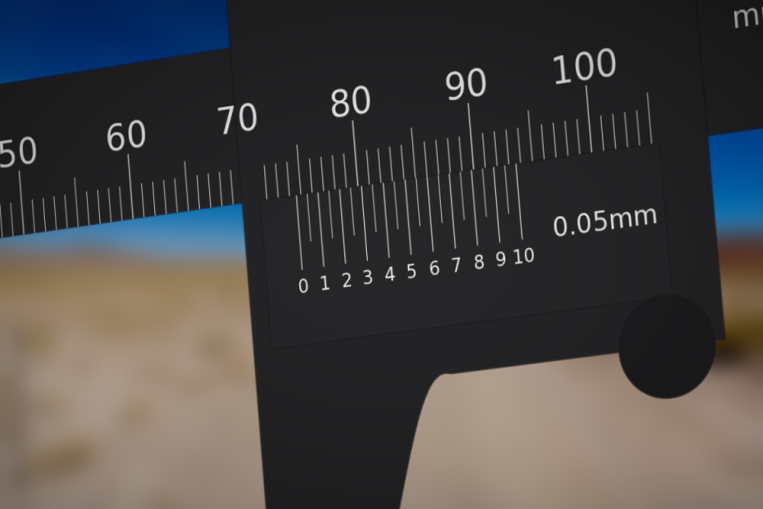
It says 74.6; mm
